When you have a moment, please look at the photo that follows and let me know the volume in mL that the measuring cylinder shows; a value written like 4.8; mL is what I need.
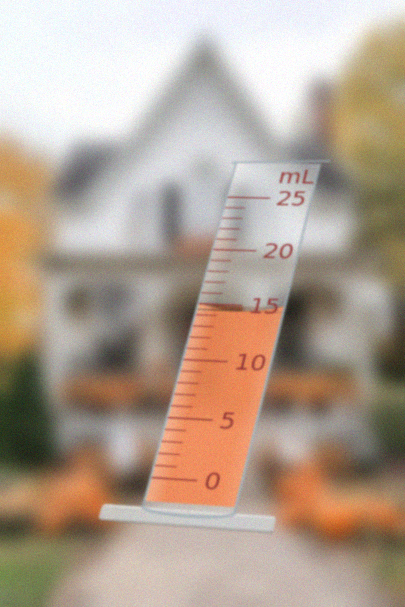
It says 14.5; mL
